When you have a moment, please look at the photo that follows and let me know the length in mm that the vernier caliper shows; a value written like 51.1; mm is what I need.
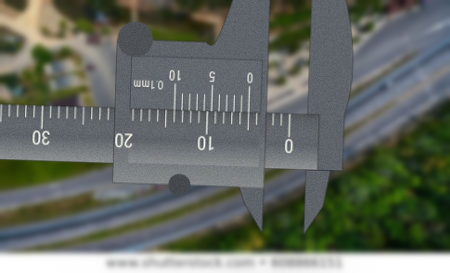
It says 5.0; mm
